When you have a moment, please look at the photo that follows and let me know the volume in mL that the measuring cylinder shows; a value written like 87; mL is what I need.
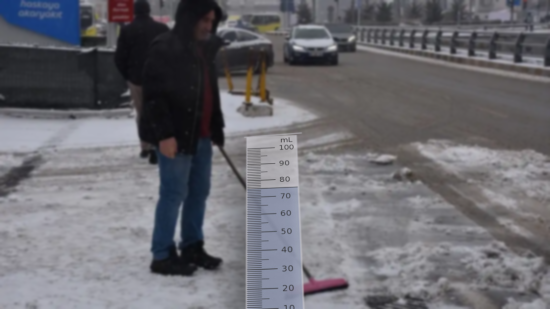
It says 75; mL
